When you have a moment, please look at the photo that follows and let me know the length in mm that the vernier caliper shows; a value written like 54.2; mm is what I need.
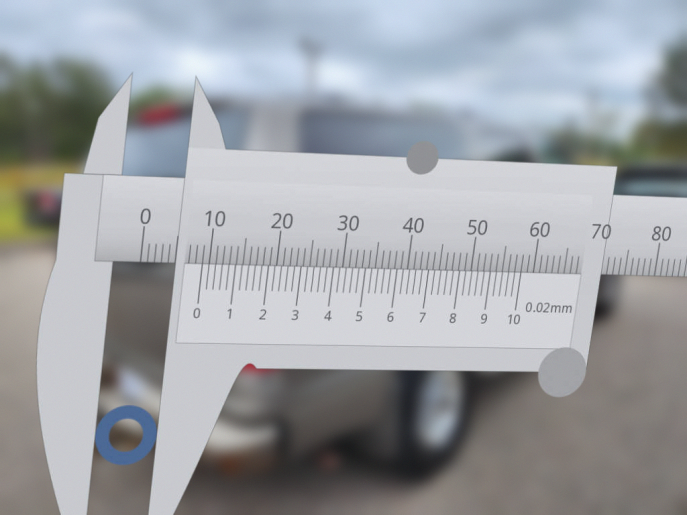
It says 9.0; mm
